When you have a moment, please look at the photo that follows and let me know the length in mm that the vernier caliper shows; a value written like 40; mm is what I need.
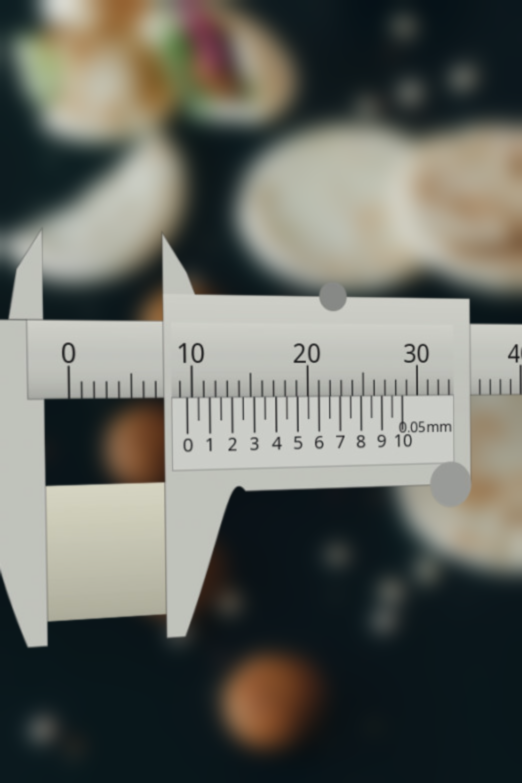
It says 9.6; mm
